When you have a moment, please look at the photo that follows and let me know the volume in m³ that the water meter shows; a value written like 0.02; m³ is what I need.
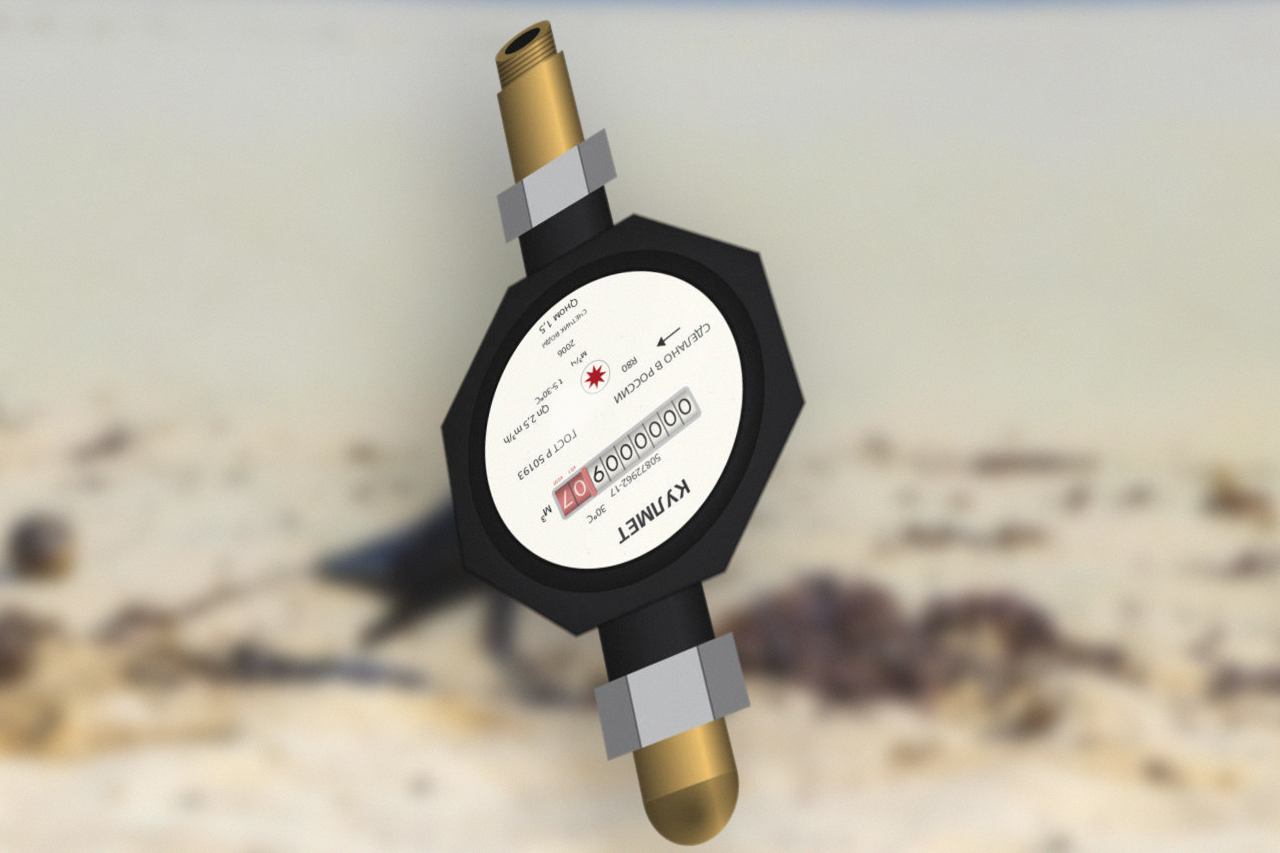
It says 9.07; m³
